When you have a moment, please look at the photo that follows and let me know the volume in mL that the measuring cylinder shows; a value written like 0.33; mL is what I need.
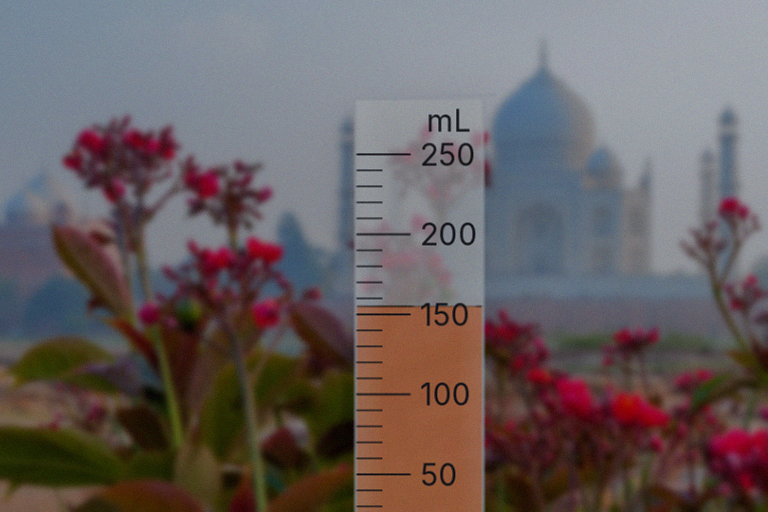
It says 155; mL
